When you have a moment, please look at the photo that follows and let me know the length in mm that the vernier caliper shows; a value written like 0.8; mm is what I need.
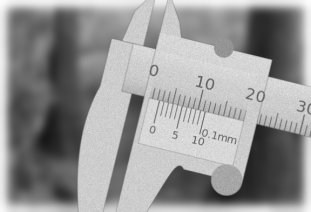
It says 2.4; mm
